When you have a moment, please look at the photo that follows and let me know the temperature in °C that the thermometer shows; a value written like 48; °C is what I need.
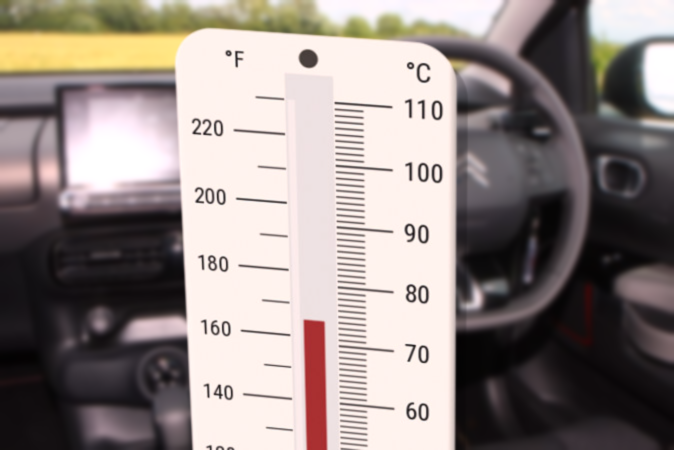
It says 74; °C
